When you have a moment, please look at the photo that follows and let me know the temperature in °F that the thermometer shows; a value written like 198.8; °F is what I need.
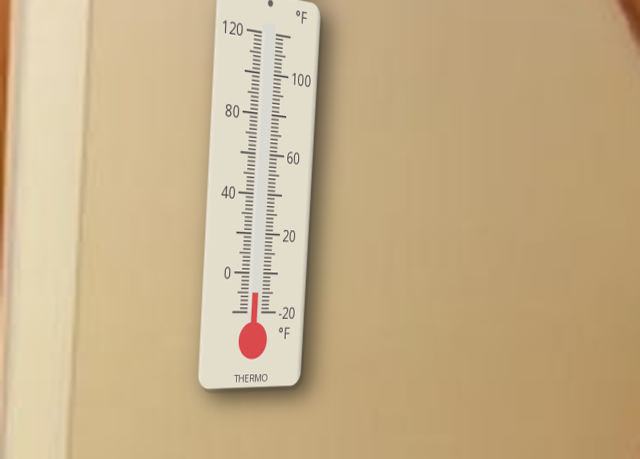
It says -10; °F
